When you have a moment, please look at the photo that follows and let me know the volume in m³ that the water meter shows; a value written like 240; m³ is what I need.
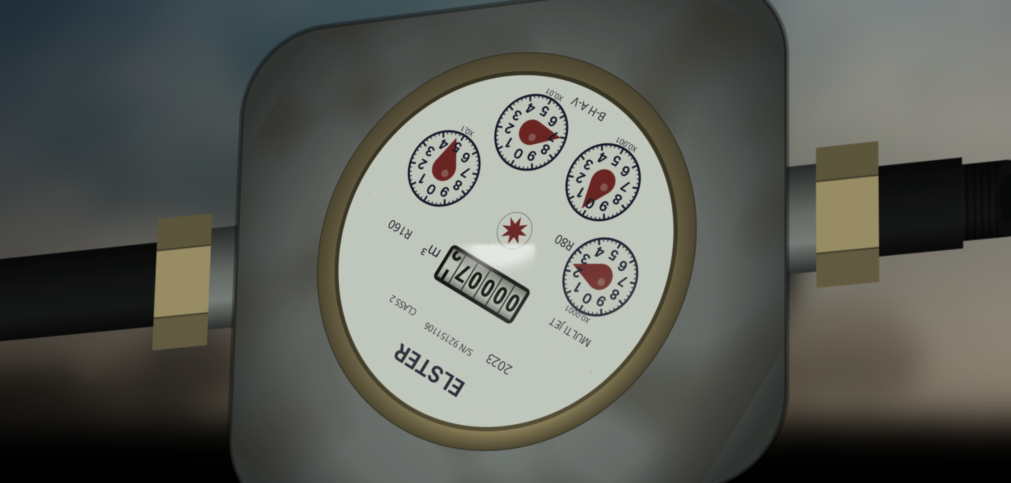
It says 71.4702; m³
